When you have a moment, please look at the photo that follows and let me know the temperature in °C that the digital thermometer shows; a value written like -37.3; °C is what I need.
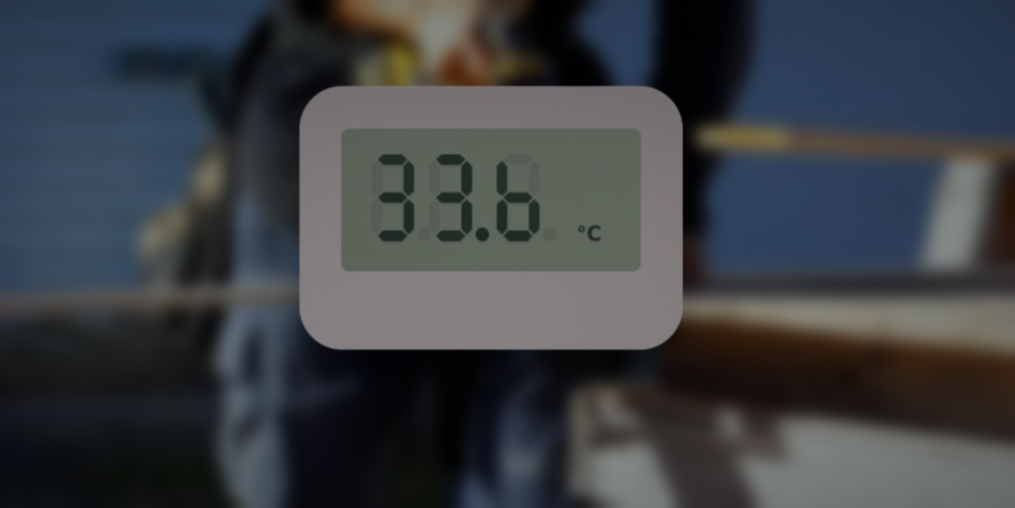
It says 33.6; °C
